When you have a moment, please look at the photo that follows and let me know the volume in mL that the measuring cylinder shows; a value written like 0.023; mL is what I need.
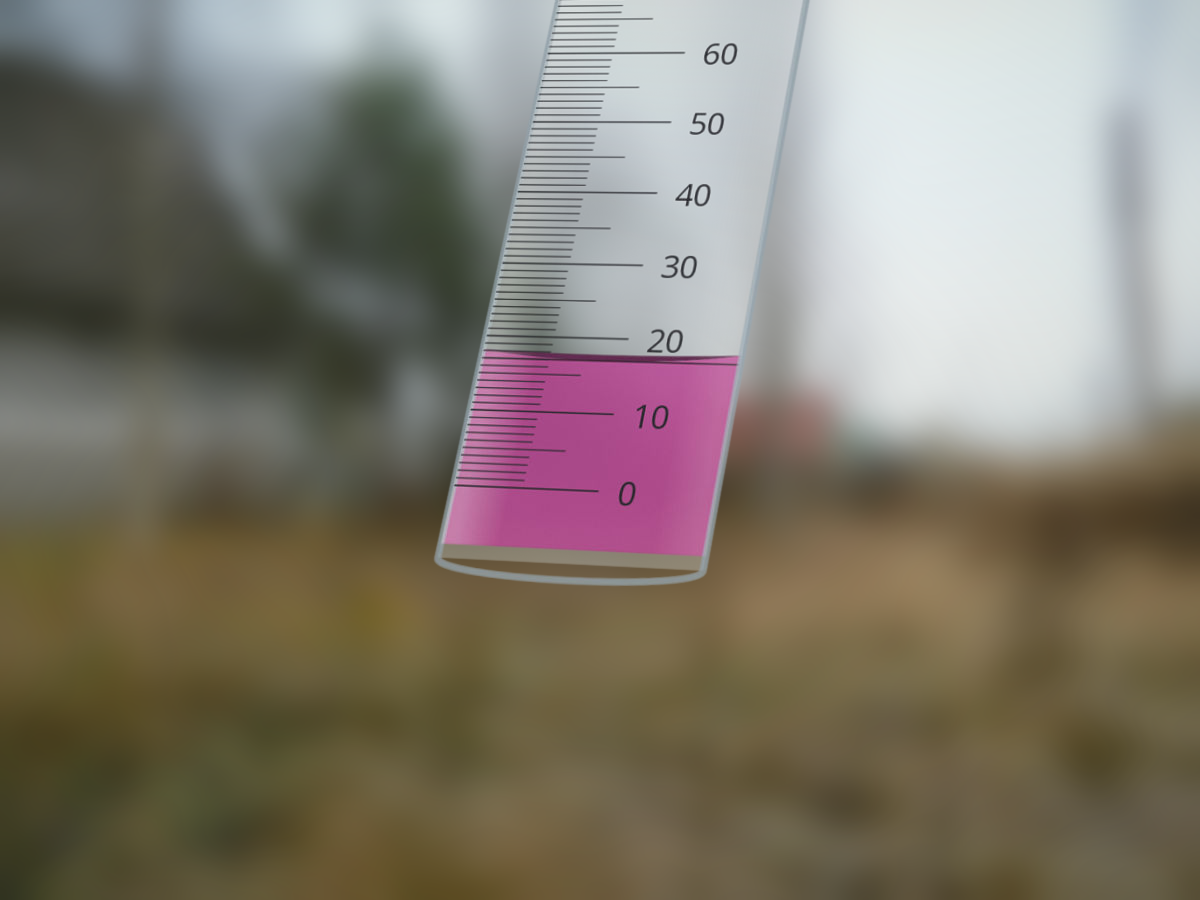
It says 17; mL
